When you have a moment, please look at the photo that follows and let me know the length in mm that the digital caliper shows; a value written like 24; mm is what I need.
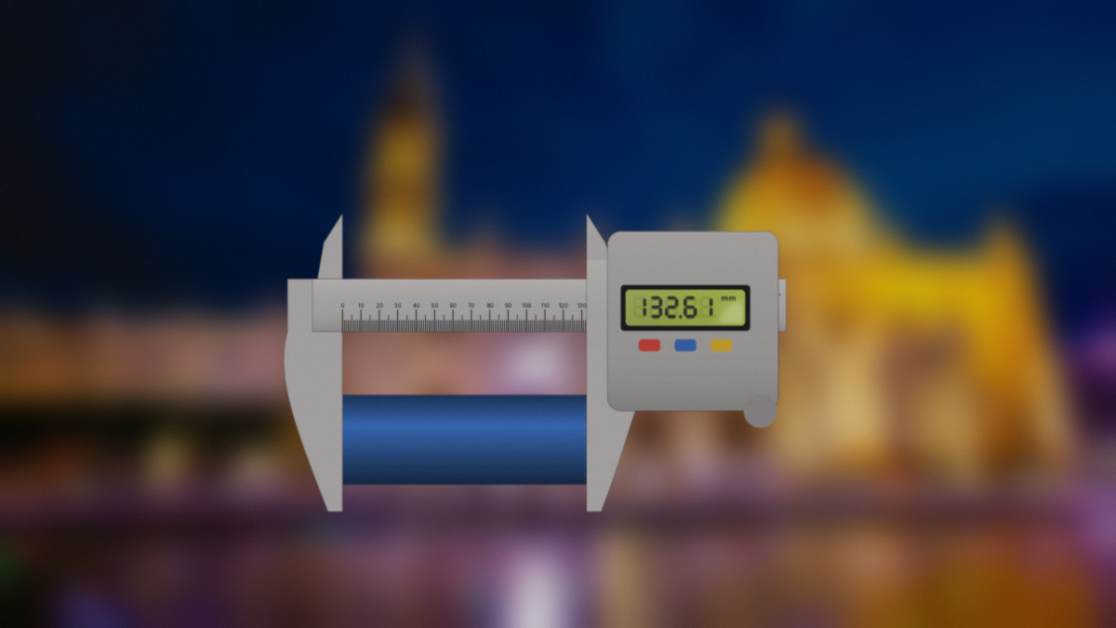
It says 132.61; mm
